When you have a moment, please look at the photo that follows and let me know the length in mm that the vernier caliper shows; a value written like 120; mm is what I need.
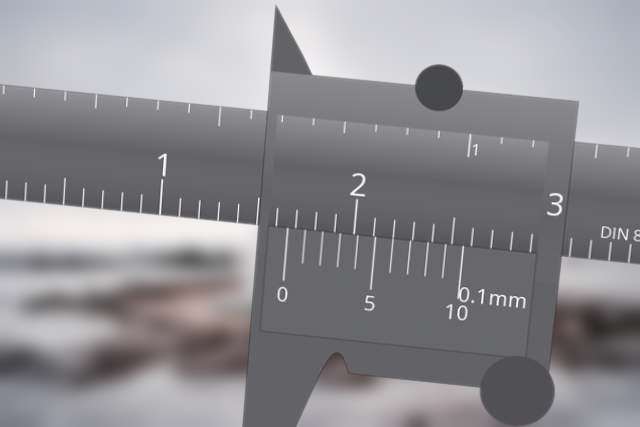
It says 16.6; mm
